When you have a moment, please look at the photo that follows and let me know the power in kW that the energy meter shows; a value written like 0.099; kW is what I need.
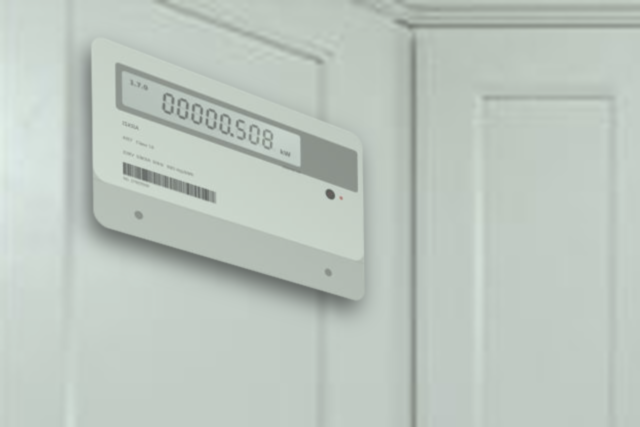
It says 0.508; kW
